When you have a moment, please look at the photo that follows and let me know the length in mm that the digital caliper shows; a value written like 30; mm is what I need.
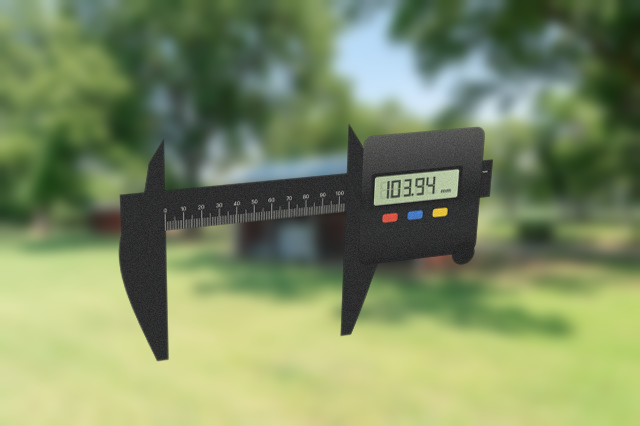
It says 103.94; mm
